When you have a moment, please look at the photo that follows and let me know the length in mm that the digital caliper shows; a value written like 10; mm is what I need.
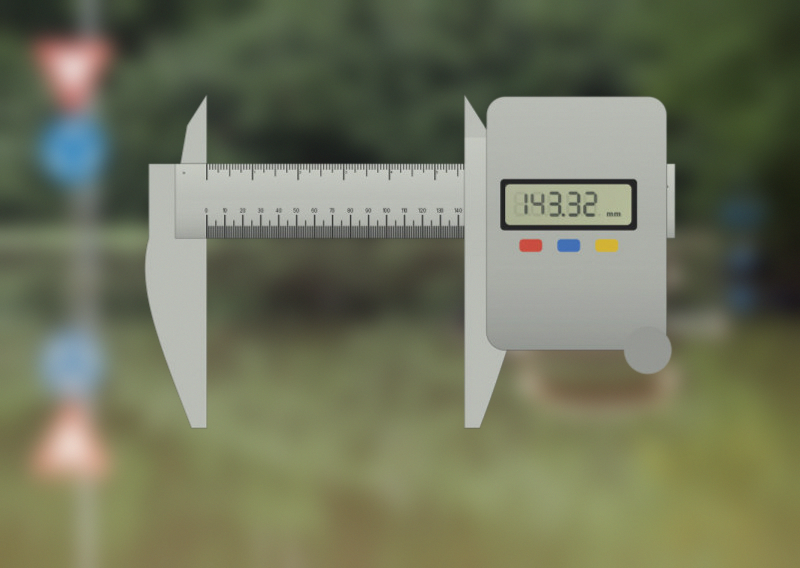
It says 143.32; mm
